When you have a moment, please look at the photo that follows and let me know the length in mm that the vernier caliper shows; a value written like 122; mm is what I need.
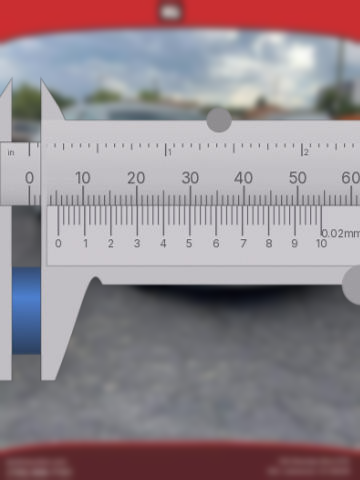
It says 5.4; mm
